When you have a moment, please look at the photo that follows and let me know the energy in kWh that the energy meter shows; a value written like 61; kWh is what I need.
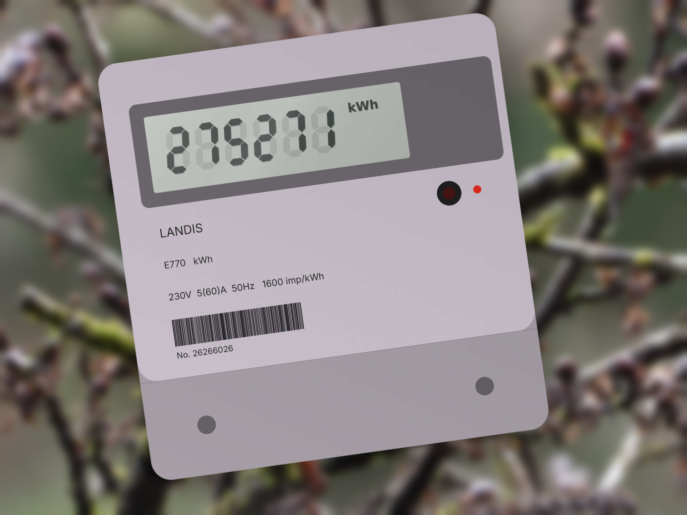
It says 275271; kWh
